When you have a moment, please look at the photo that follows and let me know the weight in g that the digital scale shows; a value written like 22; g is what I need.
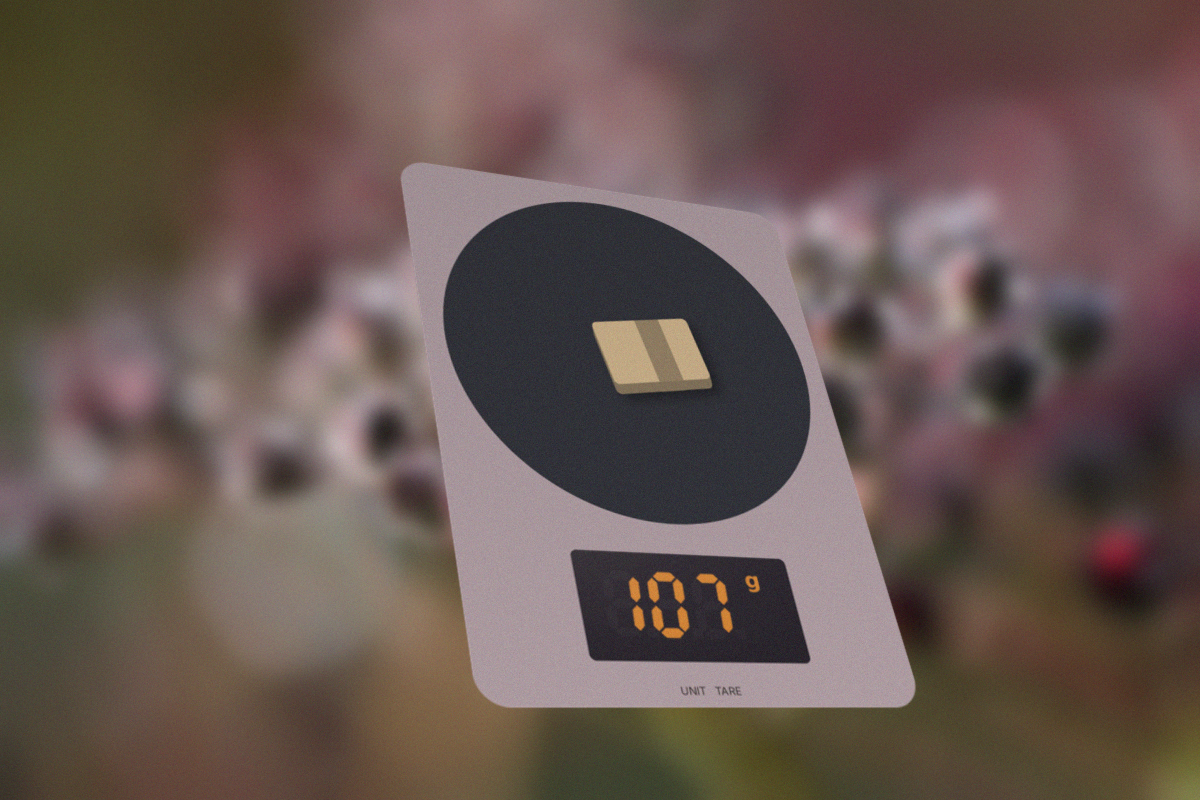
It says 107; g
